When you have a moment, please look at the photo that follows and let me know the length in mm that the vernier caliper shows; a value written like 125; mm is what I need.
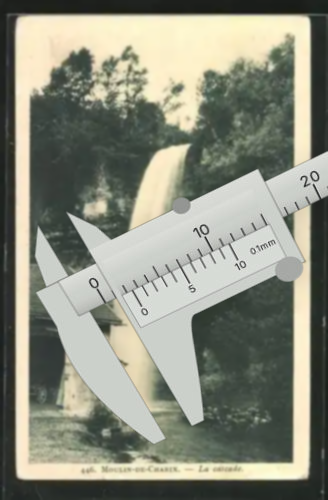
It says 2.5; mm
